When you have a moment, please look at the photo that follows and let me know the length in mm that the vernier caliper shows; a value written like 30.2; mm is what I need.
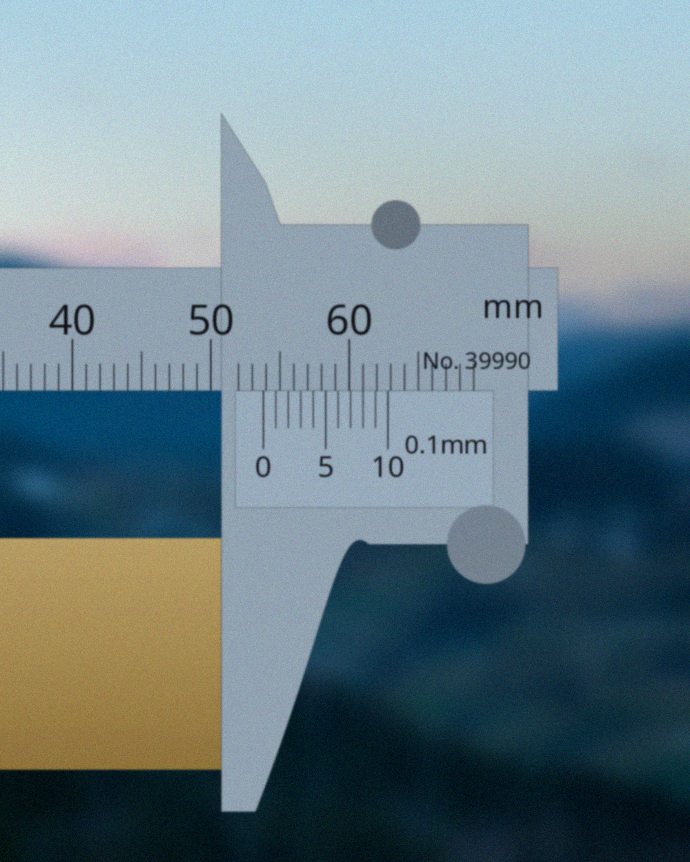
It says 53.8; mm
